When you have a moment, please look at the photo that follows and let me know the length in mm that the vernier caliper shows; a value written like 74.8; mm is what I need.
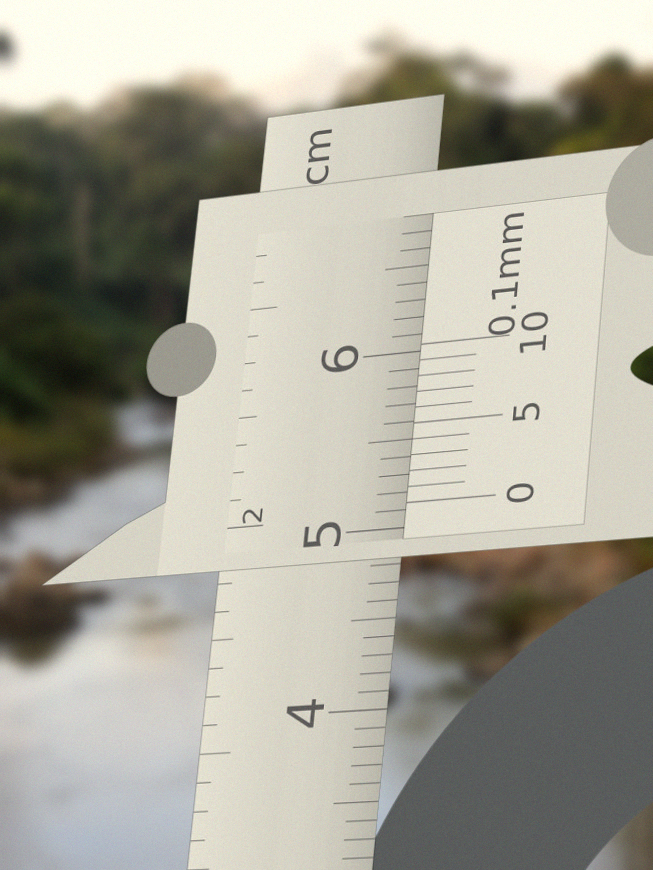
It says 51.4; mm
